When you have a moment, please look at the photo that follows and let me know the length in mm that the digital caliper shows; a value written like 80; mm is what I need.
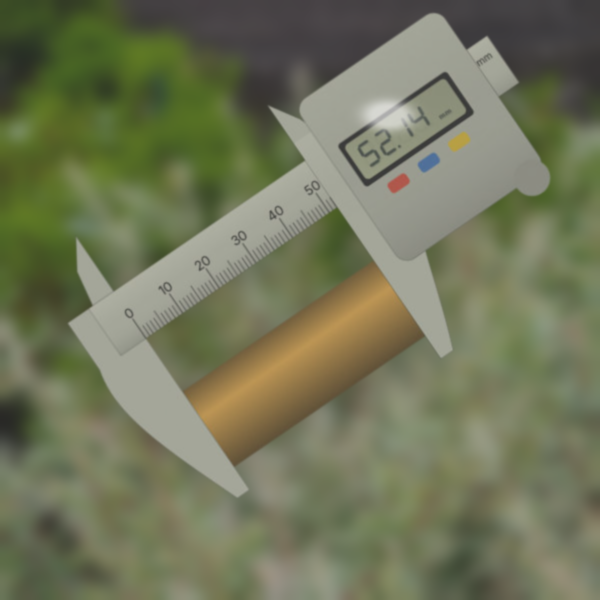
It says 52.14; mm
